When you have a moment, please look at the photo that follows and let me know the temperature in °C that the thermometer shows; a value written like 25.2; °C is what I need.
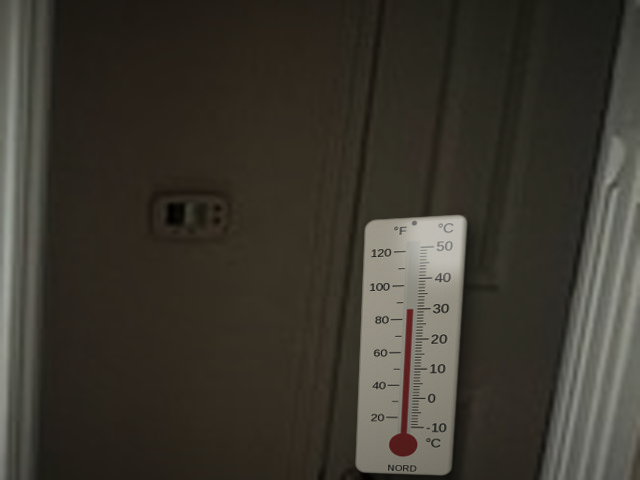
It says 30; °C
